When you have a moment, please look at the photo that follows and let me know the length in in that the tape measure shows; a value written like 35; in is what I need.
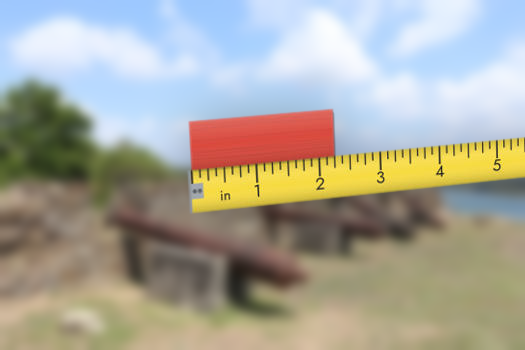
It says 2.25; in
